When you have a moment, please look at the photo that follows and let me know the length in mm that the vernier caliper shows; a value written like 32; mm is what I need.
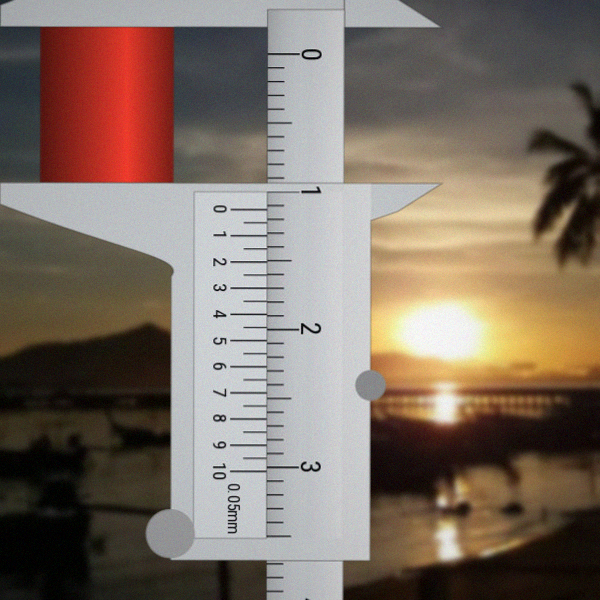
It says 11.3; mm
